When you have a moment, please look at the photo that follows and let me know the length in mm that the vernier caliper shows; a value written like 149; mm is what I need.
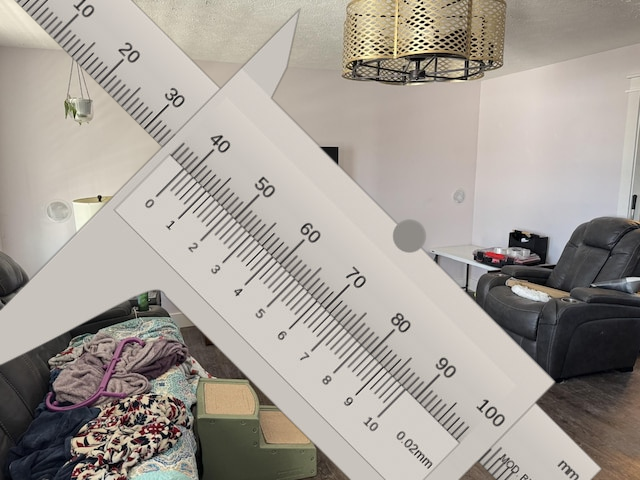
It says 38.8; mm
